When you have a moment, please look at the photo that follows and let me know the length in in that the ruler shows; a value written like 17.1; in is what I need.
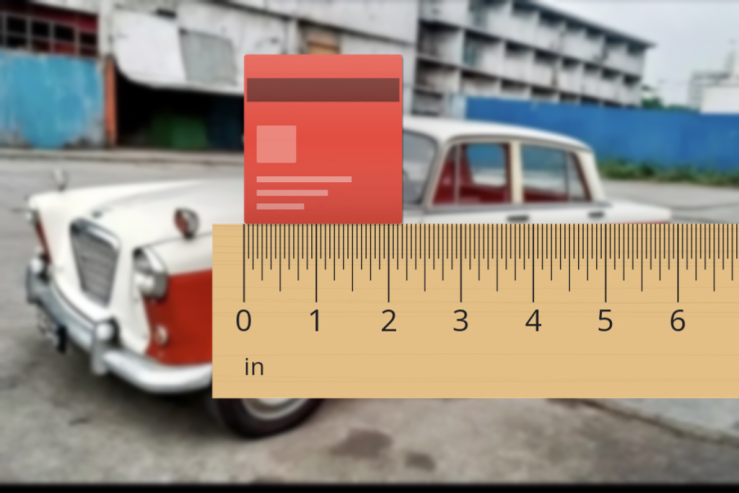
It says 2.1875; in
